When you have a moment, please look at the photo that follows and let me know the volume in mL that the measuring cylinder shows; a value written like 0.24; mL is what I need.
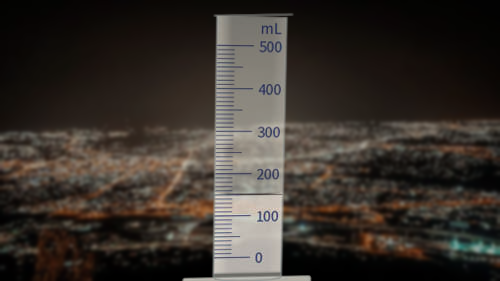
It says 150; mL
